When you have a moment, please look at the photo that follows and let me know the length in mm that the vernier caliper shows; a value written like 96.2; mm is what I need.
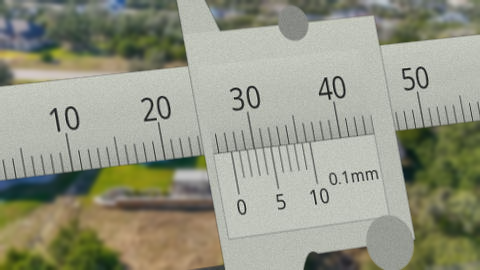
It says 27.4; mm
